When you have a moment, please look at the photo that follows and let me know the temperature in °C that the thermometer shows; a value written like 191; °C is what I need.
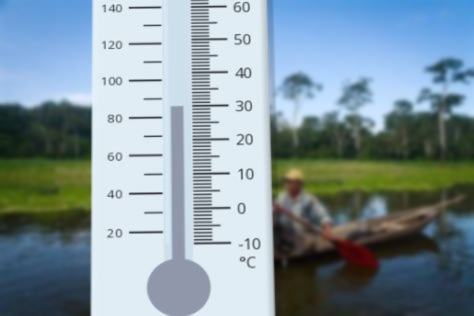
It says 30; °C
